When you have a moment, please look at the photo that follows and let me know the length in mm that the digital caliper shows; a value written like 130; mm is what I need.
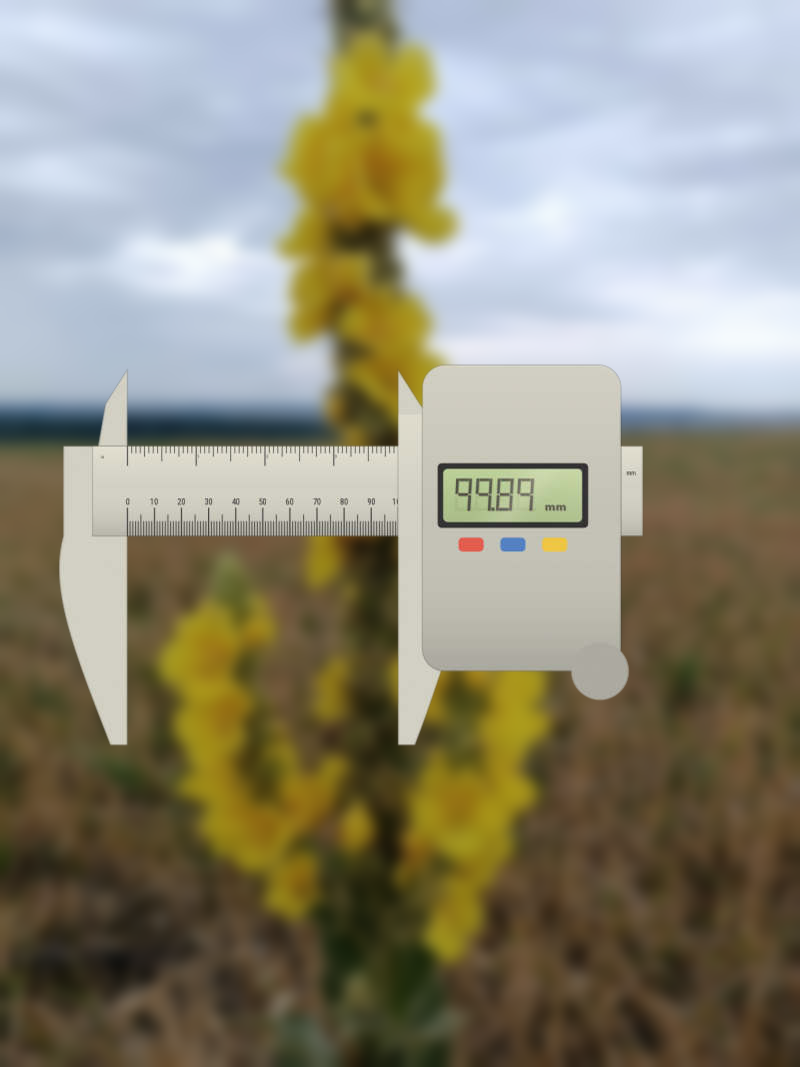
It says 99.89; mm
